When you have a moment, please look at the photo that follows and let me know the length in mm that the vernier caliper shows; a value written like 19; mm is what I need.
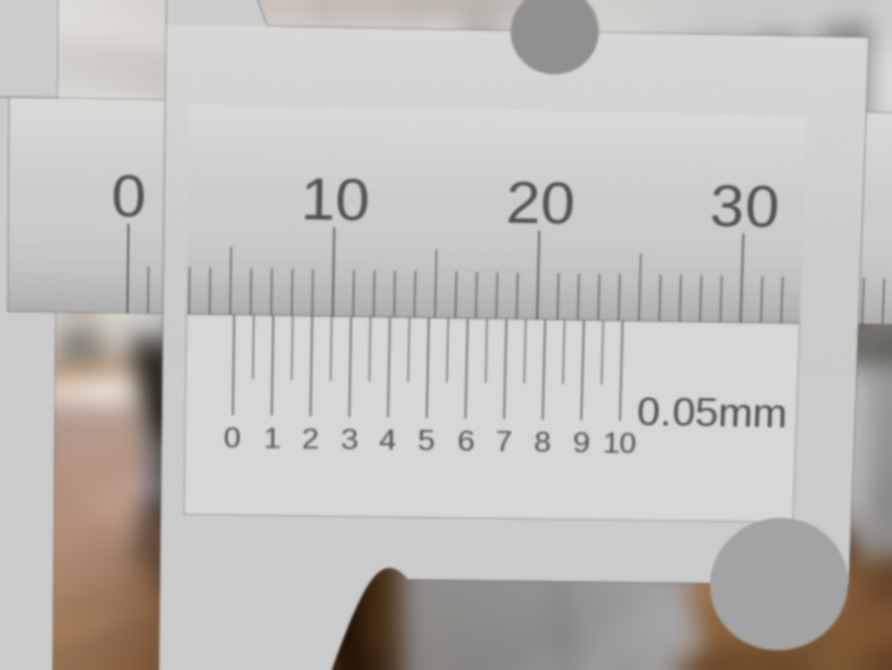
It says 5.2; mm
